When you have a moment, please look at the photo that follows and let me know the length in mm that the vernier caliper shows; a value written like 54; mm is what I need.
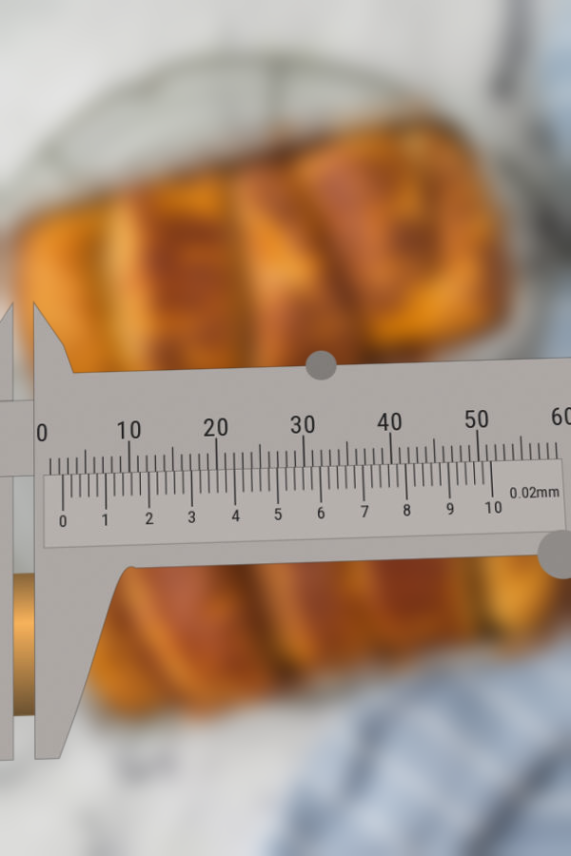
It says 2.4; mm
